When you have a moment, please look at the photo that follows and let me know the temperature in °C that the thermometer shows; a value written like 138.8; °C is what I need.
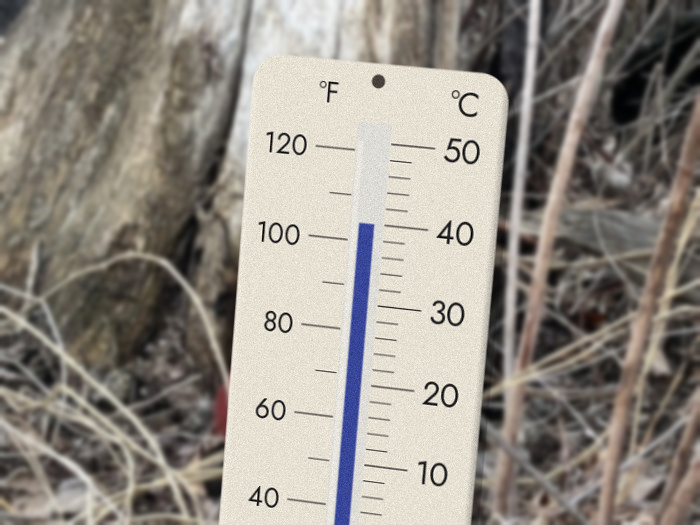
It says 40; °C
